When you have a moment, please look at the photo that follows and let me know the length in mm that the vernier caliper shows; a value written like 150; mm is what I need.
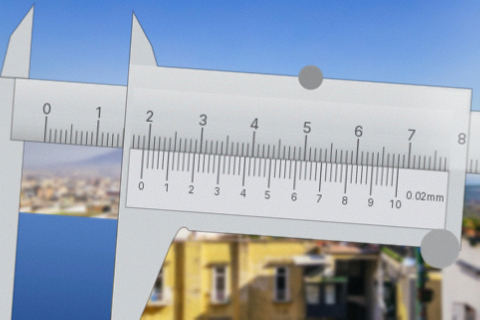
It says 19.0; mm
